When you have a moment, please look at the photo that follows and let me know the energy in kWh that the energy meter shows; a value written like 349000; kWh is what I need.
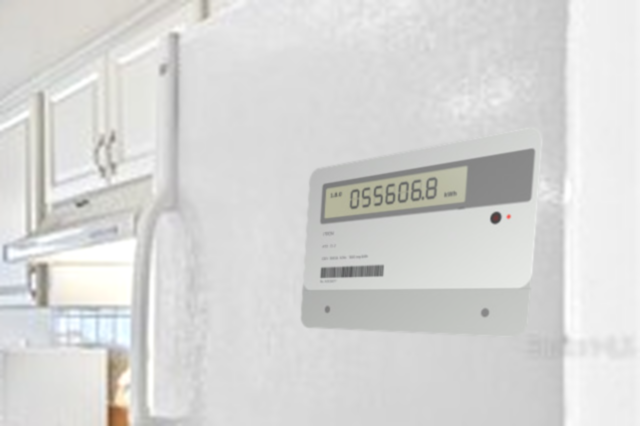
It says 55606.8; kWh
